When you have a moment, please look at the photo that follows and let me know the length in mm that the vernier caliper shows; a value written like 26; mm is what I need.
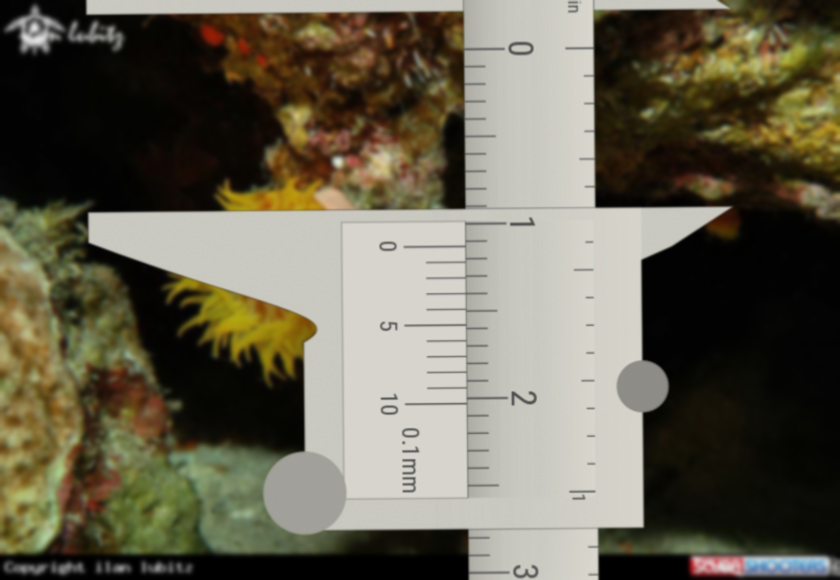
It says 11.3; mm
